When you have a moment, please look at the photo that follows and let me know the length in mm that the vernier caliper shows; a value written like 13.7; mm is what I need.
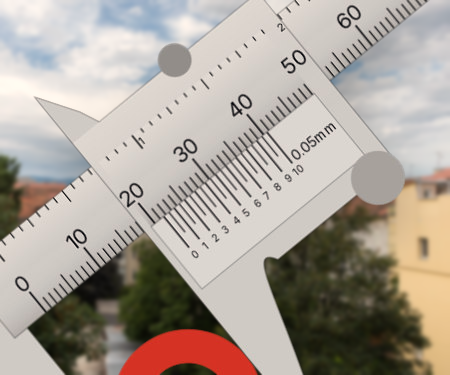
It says 21.6; mm
